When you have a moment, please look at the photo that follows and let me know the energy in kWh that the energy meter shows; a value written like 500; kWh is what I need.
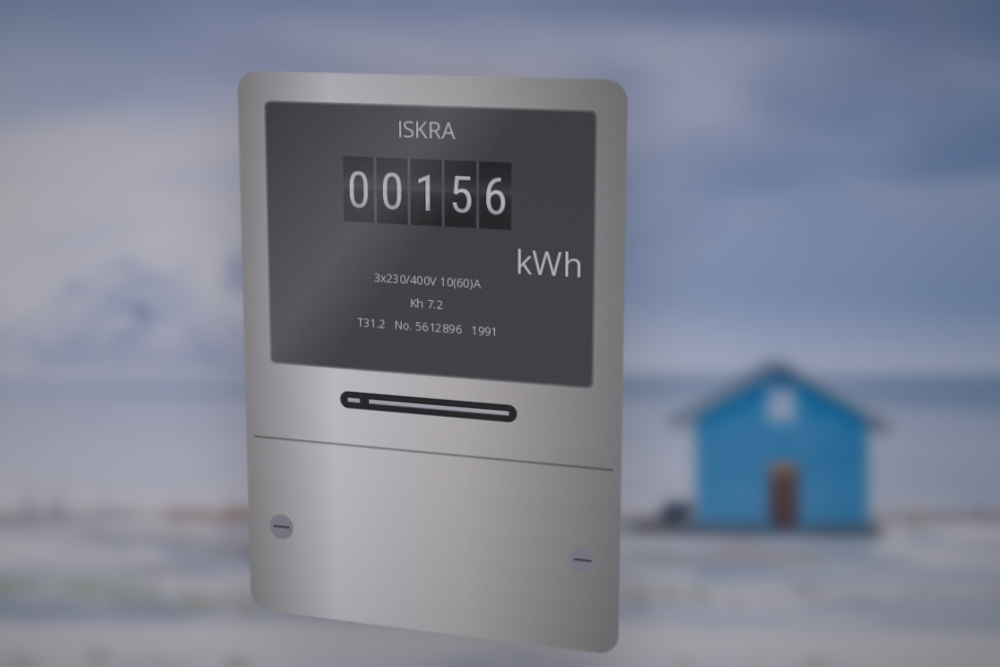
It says 156; kWh
